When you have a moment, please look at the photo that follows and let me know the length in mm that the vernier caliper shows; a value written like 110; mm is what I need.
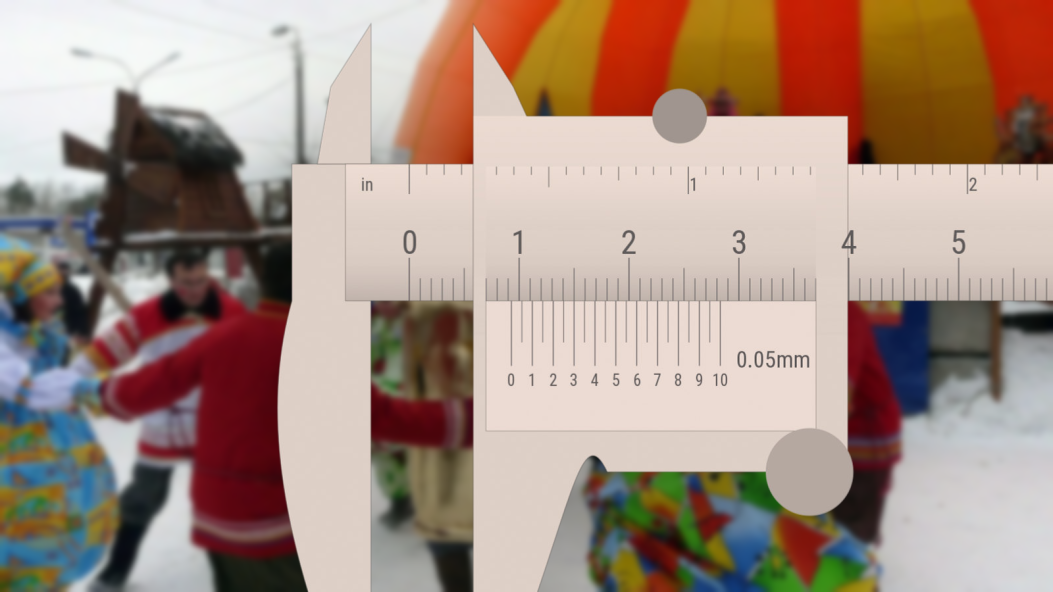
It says 9.3; mm
